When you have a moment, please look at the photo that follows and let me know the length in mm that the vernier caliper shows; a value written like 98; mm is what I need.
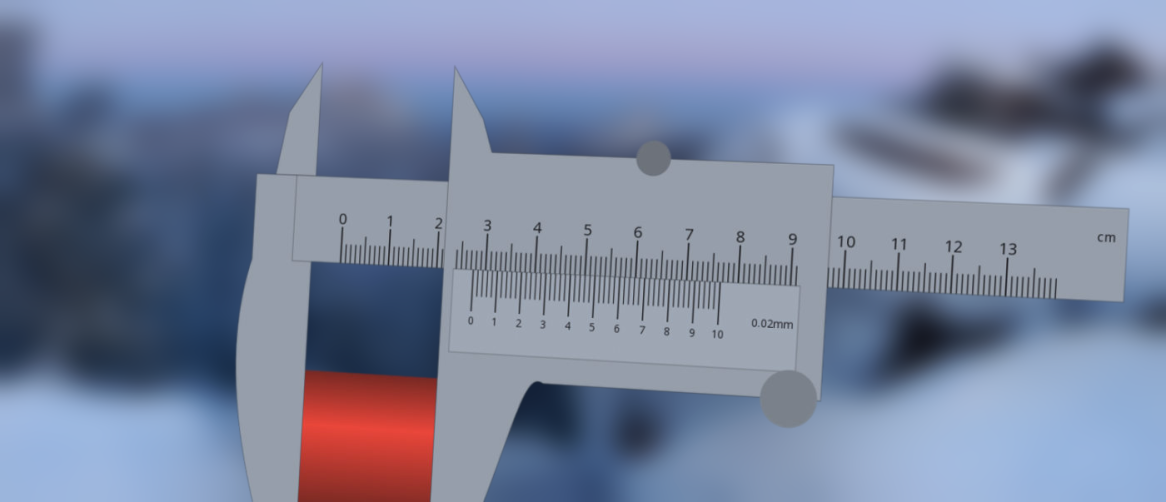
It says 27.5; mm
